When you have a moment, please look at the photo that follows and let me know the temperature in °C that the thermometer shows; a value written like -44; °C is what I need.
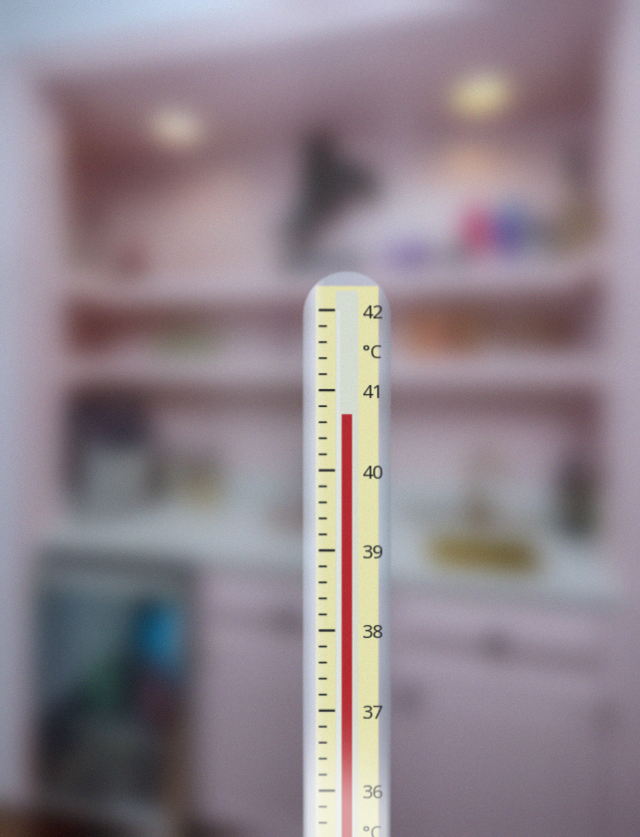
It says 40.7; °C
